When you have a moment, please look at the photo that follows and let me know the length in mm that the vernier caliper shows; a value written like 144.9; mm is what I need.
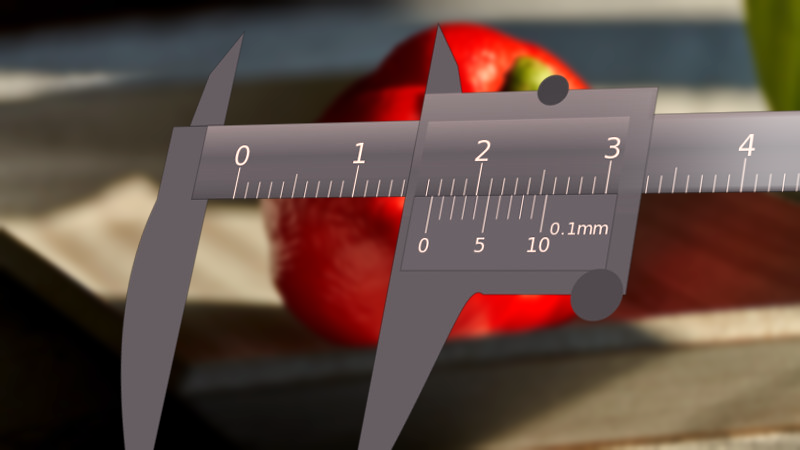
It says 16.5; mm
